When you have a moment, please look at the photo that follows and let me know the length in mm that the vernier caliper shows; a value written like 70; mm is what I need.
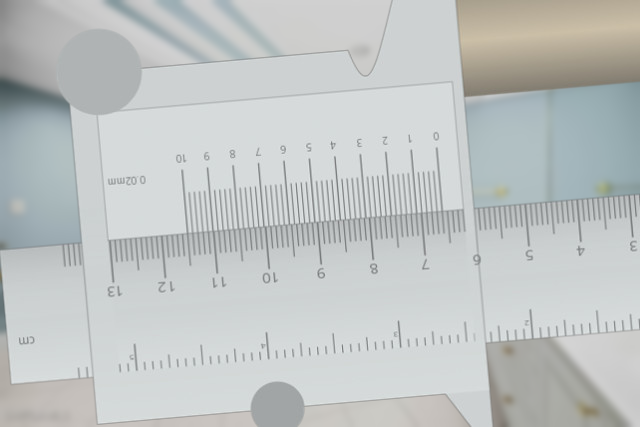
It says 66.0; mm
